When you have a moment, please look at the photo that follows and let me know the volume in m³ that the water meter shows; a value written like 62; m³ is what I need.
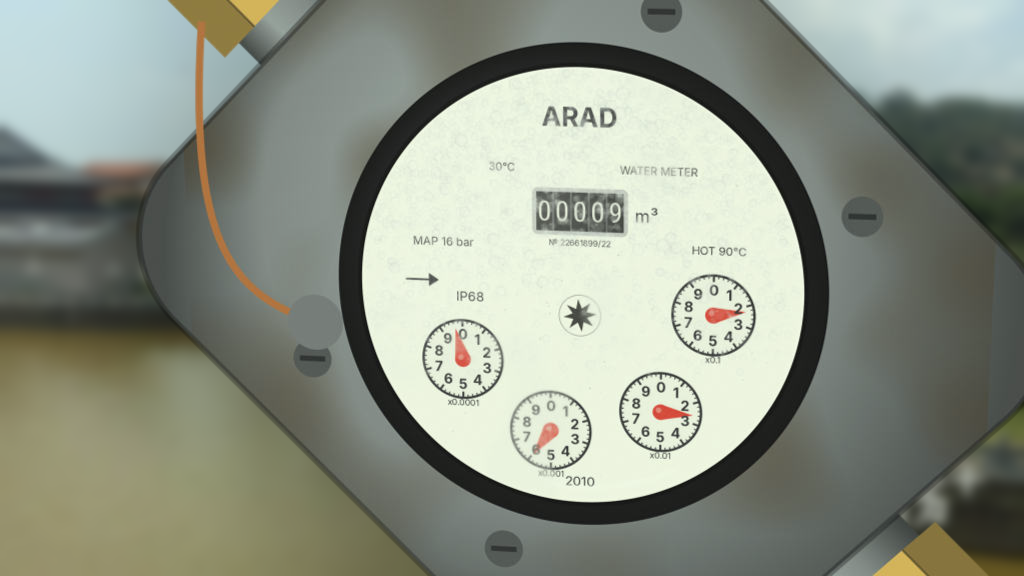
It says 9.2259; m³
